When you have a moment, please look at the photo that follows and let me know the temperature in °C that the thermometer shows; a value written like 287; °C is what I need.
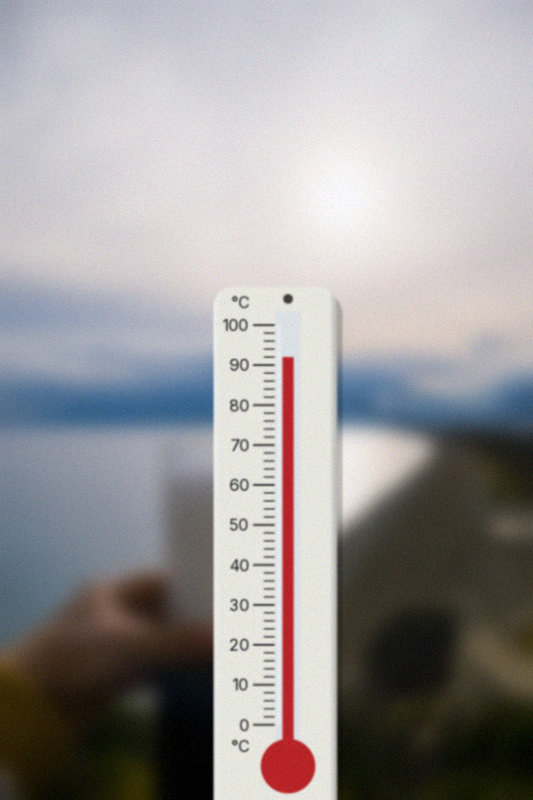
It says 92; °C
